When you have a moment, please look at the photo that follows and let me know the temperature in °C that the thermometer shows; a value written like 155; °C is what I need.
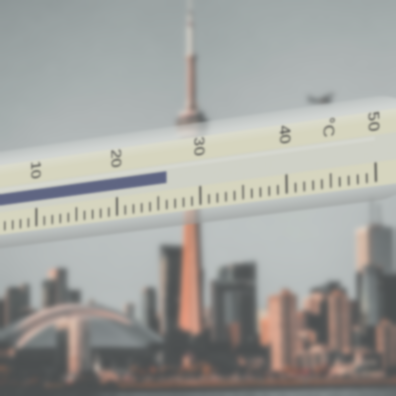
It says 26; °C
